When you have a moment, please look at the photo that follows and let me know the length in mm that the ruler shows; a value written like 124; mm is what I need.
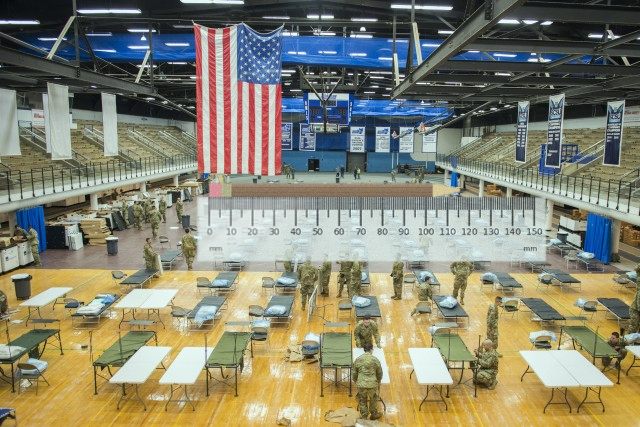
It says 120; mm
